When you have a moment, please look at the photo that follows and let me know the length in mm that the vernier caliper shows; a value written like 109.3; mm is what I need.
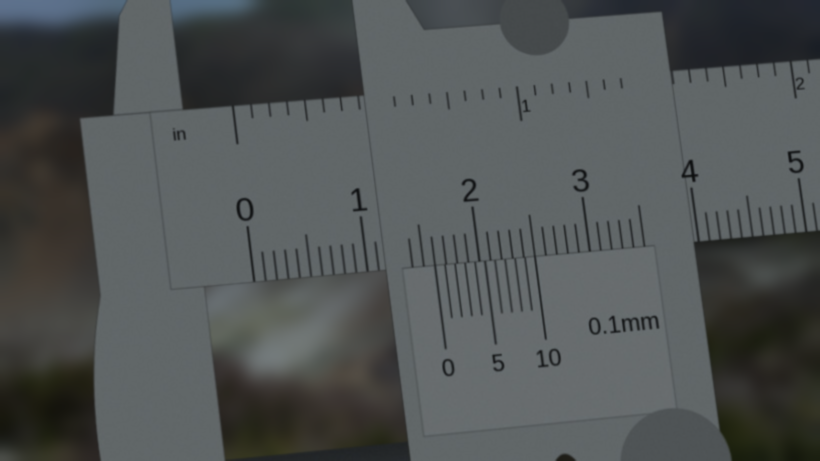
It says 16.0; mm
